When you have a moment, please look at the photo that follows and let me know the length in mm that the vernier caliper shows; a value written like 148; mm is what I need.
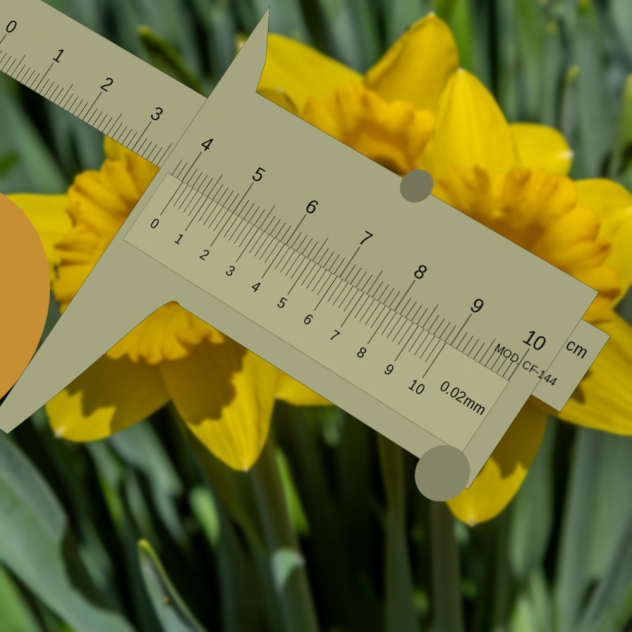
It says 40.2; mm
